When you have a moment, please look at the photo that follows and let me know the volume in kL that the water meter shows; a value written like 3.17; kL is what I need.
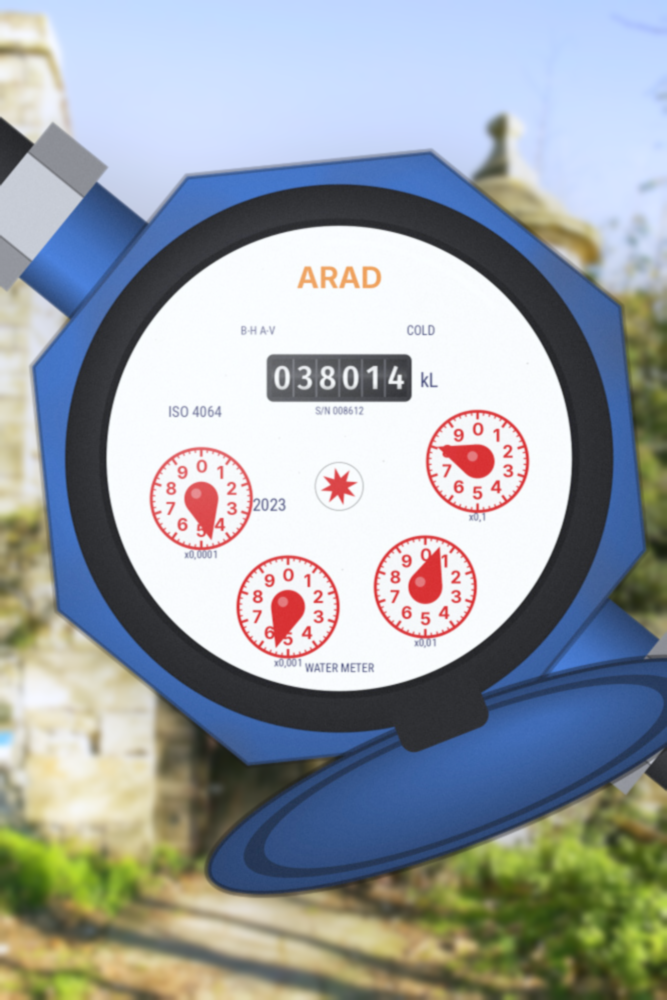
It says 38014.8054; kL
